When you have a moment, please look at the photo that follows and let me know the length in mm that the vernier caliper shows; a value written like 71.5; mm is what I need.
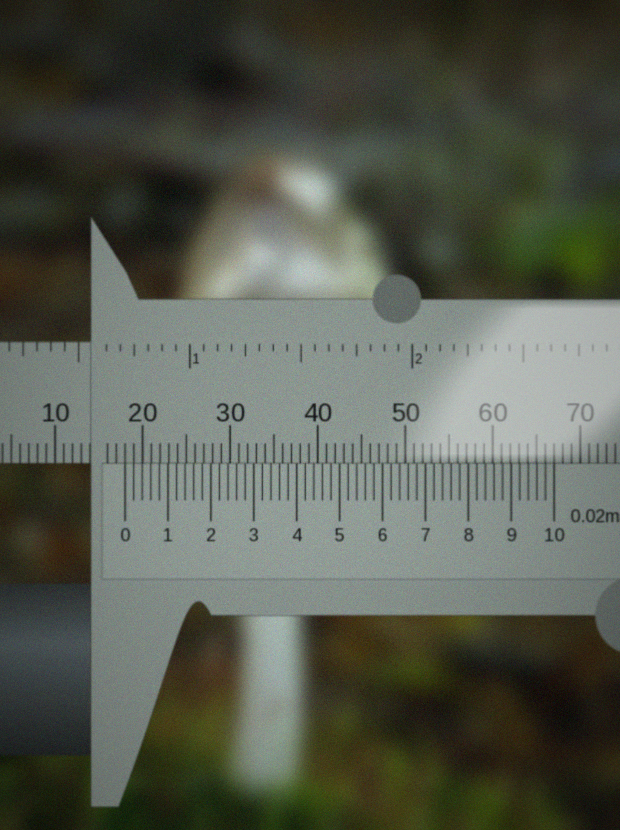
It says 18.0; mm
